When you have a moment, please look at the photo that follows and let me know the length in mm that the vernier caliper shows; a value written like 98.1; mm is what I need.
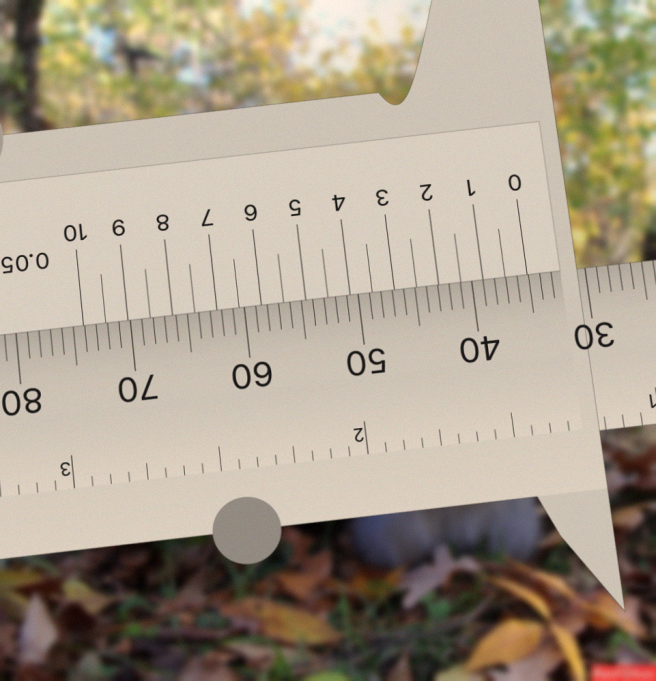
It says 35.1; mm
